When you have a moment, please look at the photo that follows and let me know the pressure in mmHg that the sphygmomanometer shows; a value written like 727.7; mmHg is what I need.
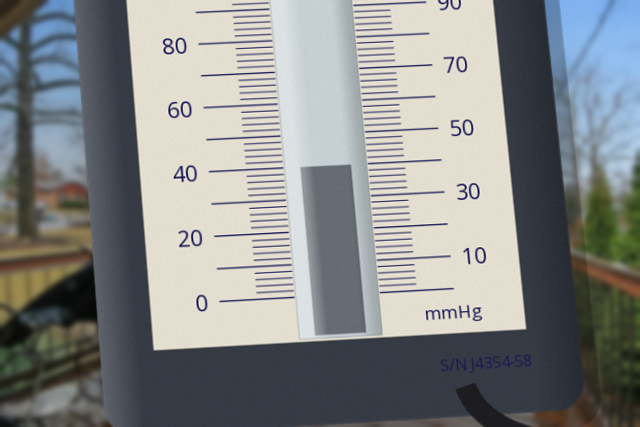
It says 40; mmHg
